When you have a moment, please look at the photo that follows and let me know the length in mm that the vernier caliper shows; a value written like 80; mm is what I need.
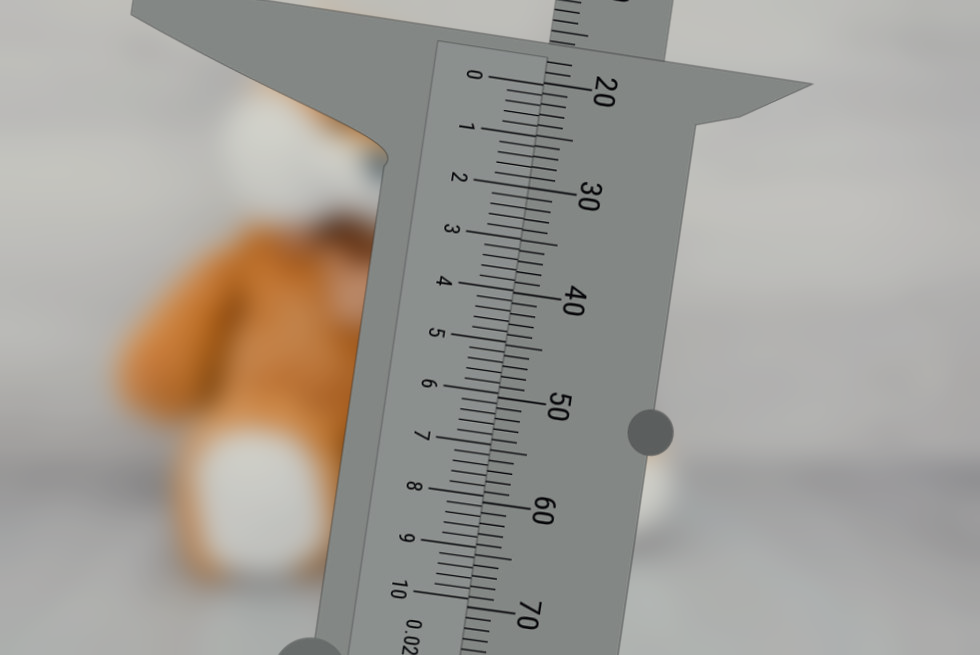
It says 20.2; mm
